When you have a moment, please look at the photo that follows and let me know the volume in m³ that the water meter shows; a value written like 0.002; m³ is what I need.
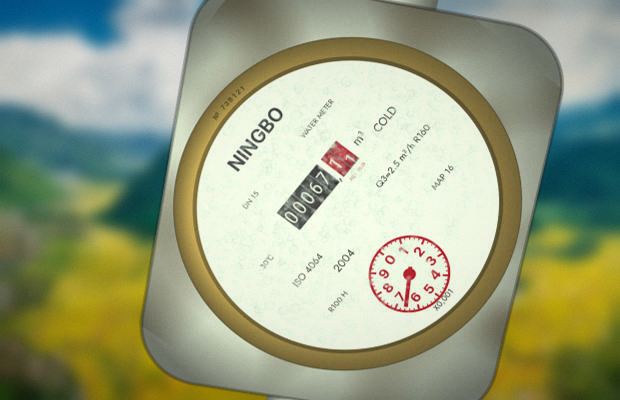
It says 67.106; m³
